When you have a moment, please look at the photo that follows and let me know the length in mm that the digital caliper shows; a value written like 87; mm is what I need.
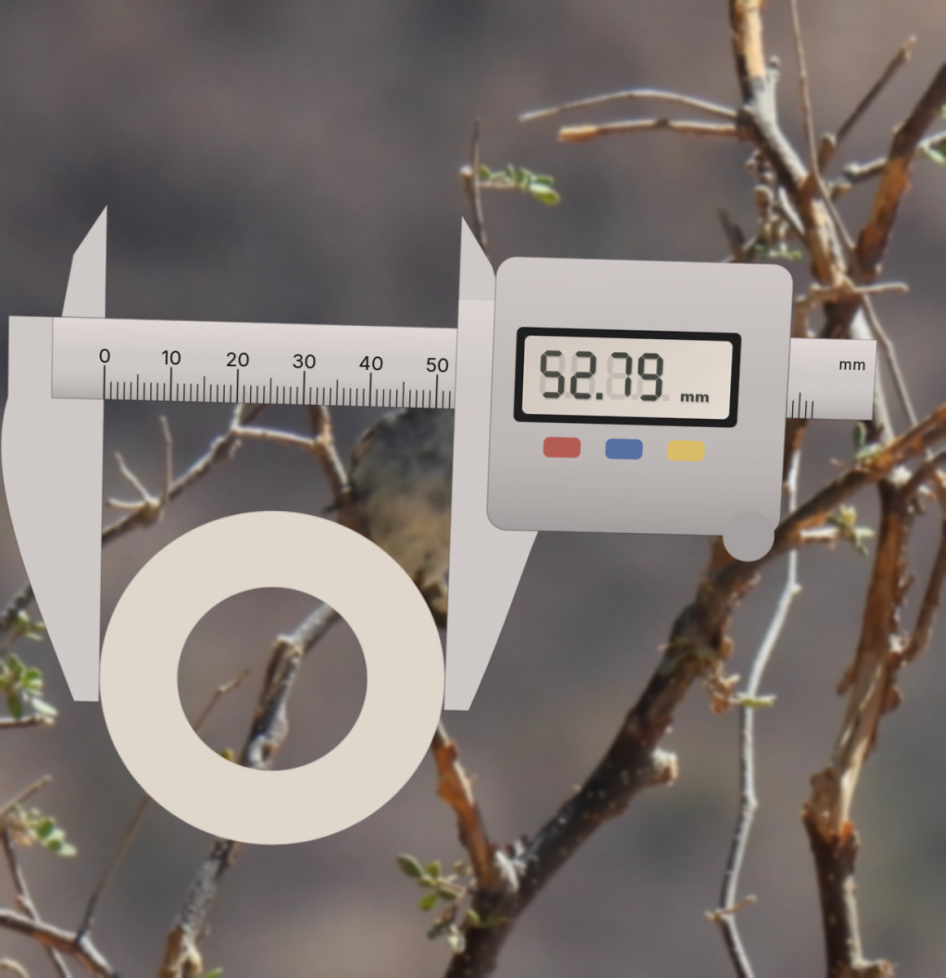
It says 52.79; mm
